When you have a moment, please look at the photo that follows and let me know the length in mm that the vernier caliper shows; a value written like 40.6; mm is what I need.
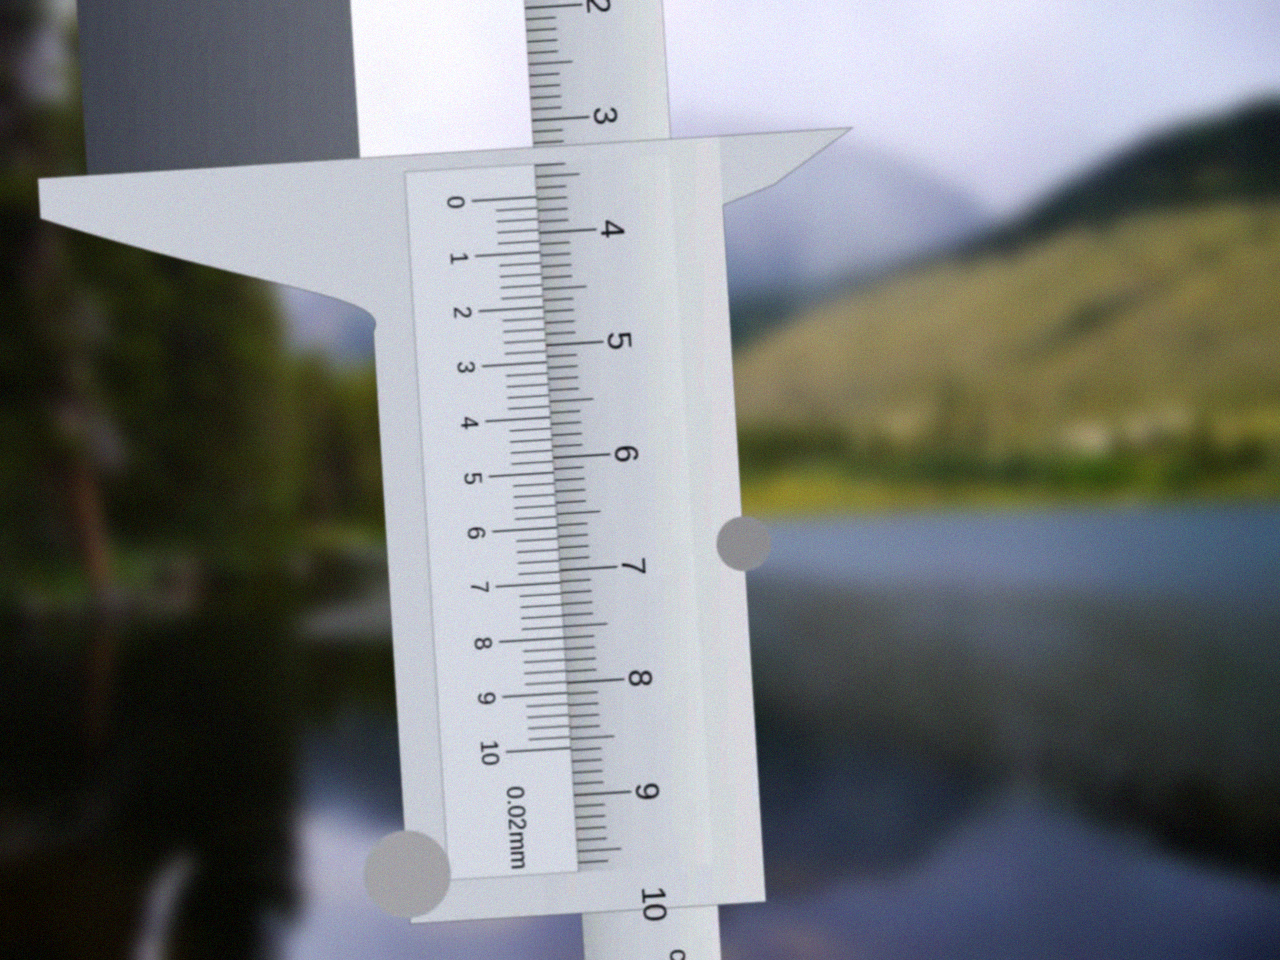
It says 36.8; mm
